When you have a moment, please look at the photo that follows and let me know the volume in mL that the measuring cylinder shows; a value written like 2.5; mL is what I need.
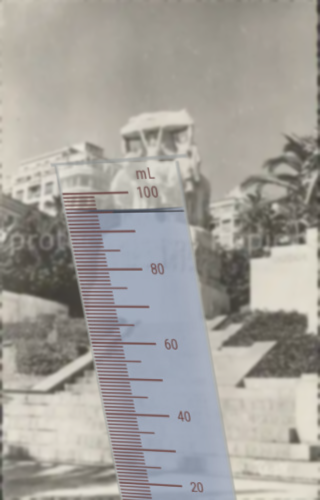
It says 95; mL
